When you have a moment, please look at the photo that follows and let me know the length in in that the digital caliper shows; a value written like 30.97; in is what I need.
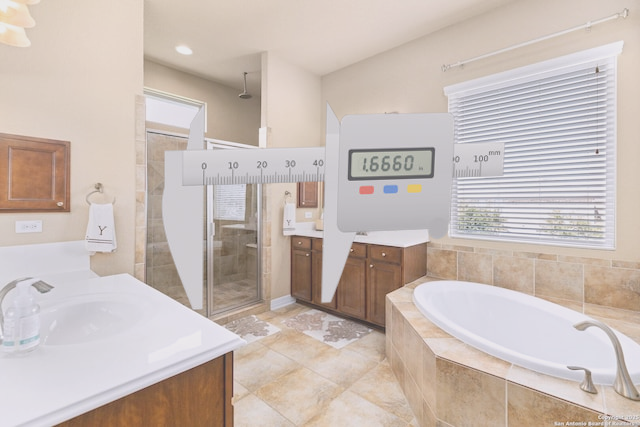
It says 1.6660; in
